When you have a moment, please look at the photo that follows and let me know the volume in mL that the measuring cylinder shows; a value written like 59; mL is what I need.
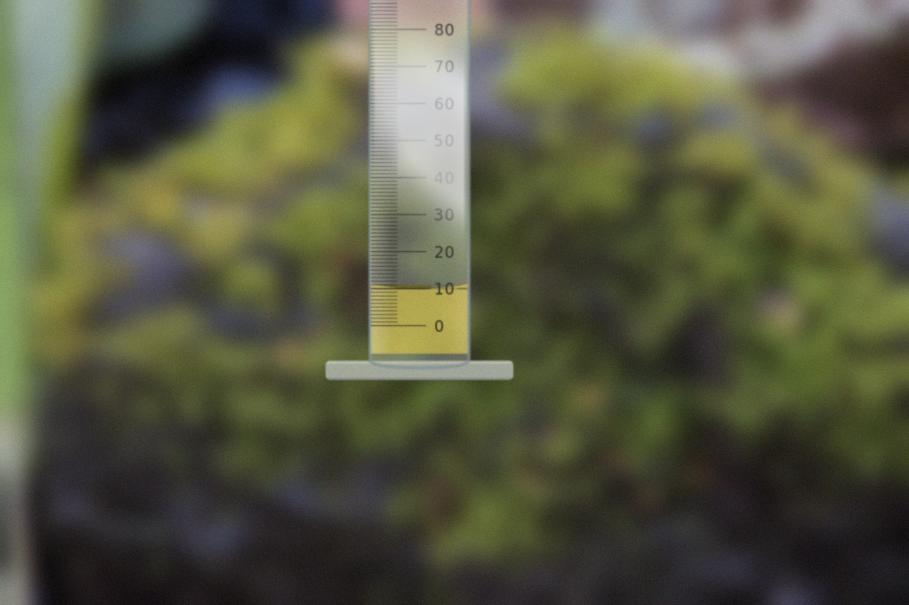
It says 10; mL
